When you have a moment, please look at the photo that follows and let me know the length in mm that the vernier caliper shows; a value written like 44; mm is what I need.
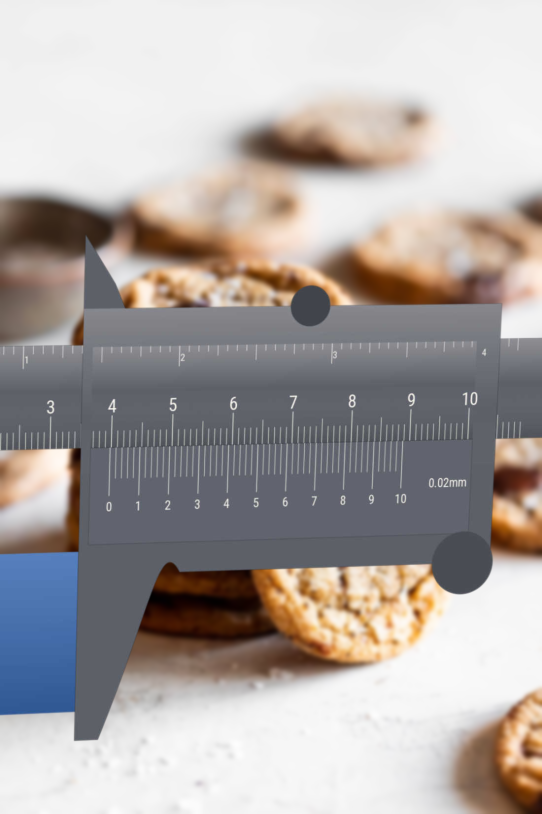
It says 39.8; mm
